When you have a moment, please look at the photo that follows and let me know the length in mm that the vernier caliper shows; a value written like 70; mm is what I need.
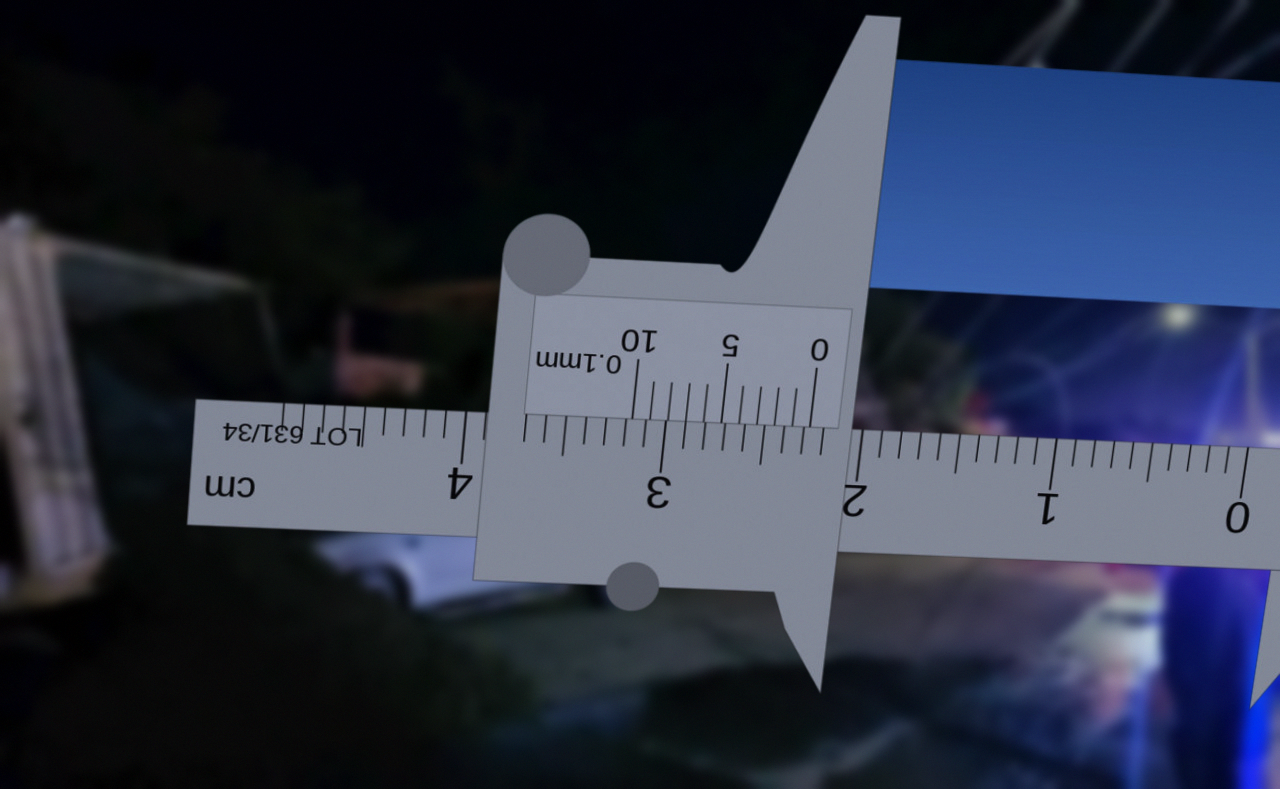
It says 22.7; mm
